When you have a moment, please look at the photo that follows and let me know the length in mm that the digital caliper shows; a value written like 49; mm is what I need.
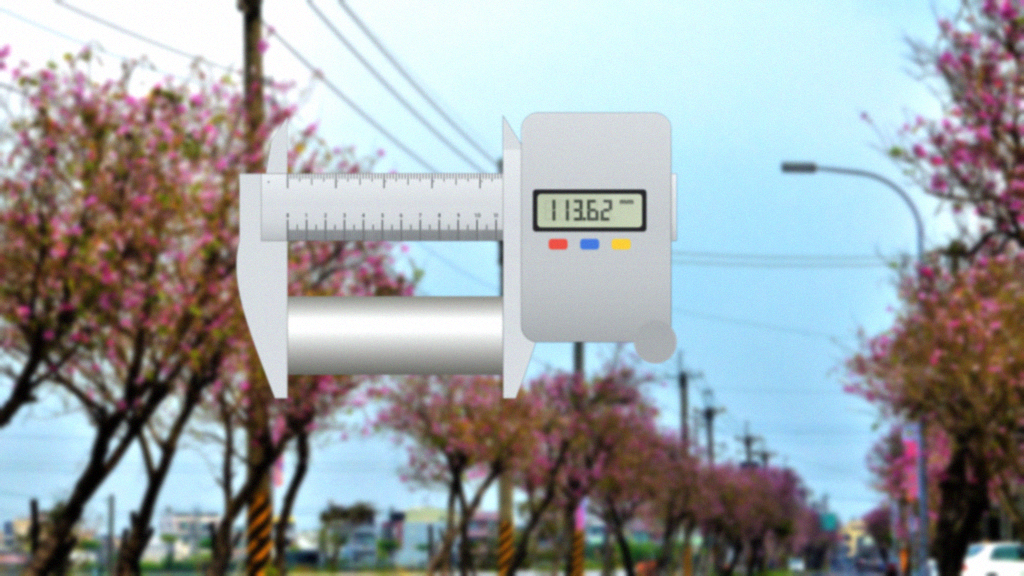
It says 113.62; mm
